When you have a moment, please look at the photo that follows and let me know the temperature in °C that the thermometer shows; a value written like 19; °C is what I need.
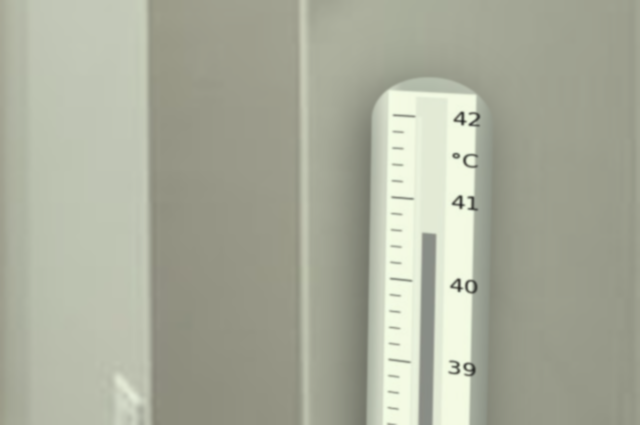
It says 40.6; °C
